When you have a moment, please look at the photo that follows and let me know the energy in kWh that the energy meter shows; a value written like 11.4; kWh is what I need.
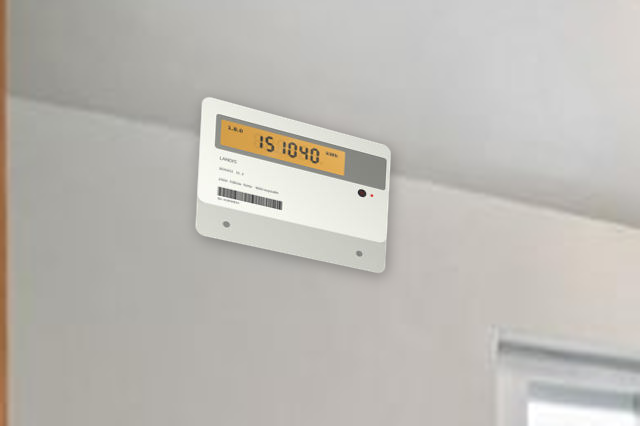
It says 151040; kWh
